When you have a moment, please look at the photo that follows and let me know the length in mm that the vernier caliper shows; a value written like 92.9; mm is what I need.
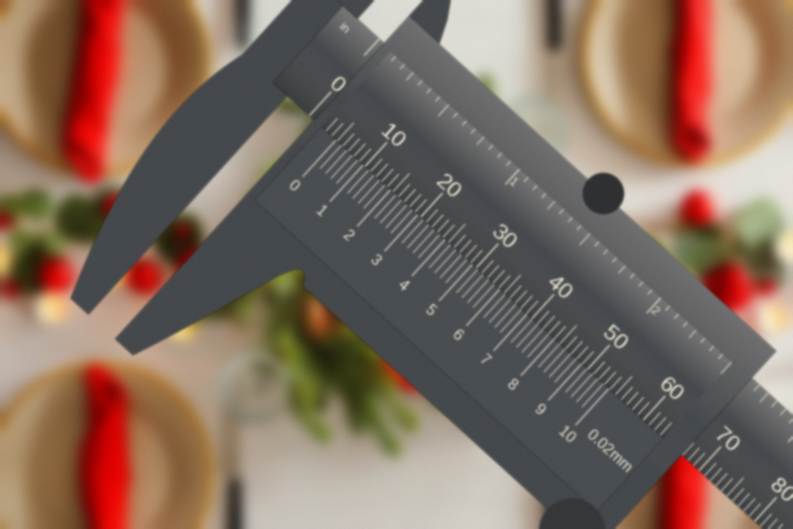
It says 4.8; mm
